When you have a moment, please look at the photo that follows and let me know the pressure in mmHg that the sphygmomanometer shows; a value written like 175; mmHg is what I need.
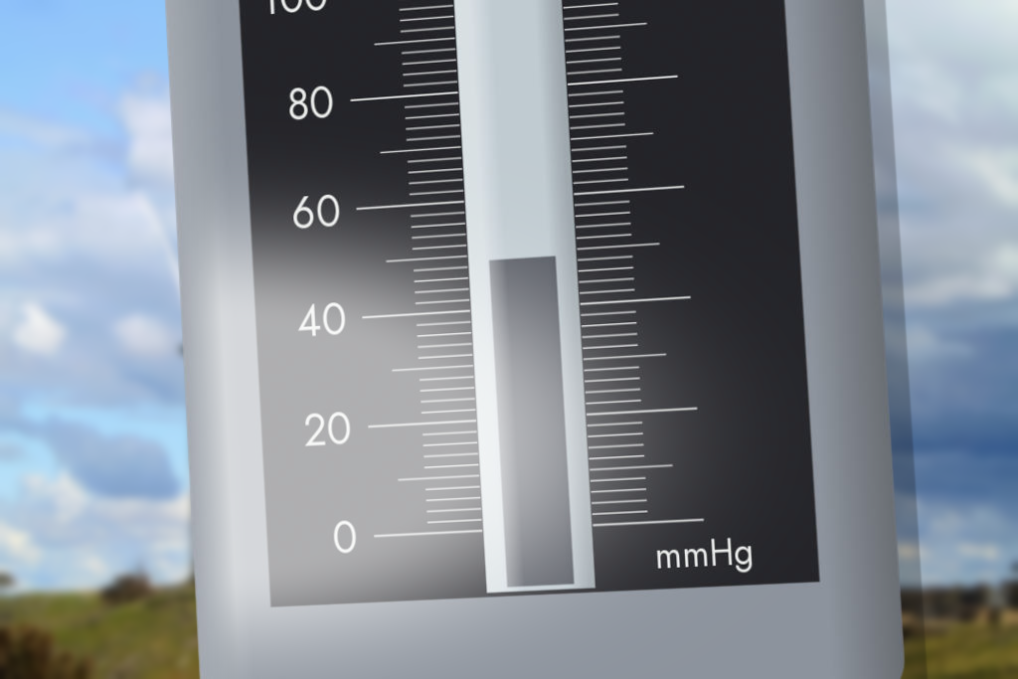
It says 49; mmHg
